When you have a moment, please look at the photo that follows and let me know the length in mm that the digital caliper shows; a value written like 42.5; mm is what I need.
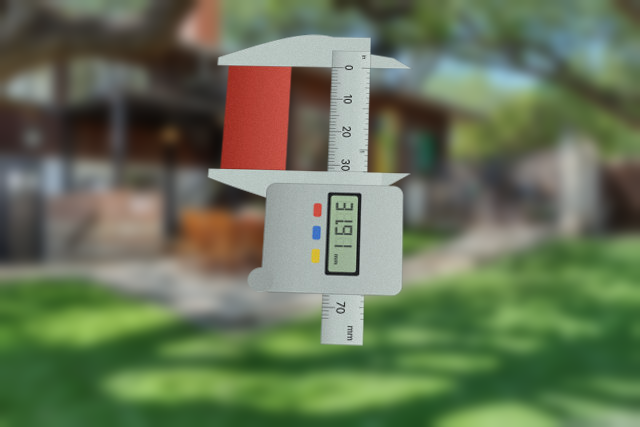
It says 31.91; mm
